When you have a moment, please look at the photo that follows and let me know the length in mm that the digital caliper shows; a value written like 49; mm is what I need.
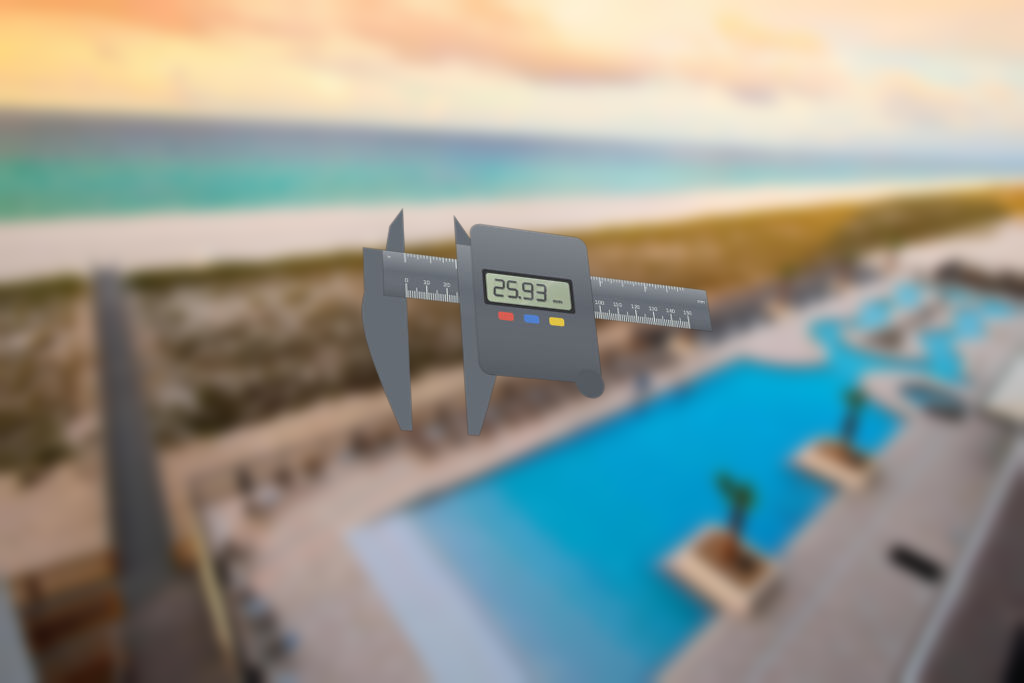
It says 25.93; mm
